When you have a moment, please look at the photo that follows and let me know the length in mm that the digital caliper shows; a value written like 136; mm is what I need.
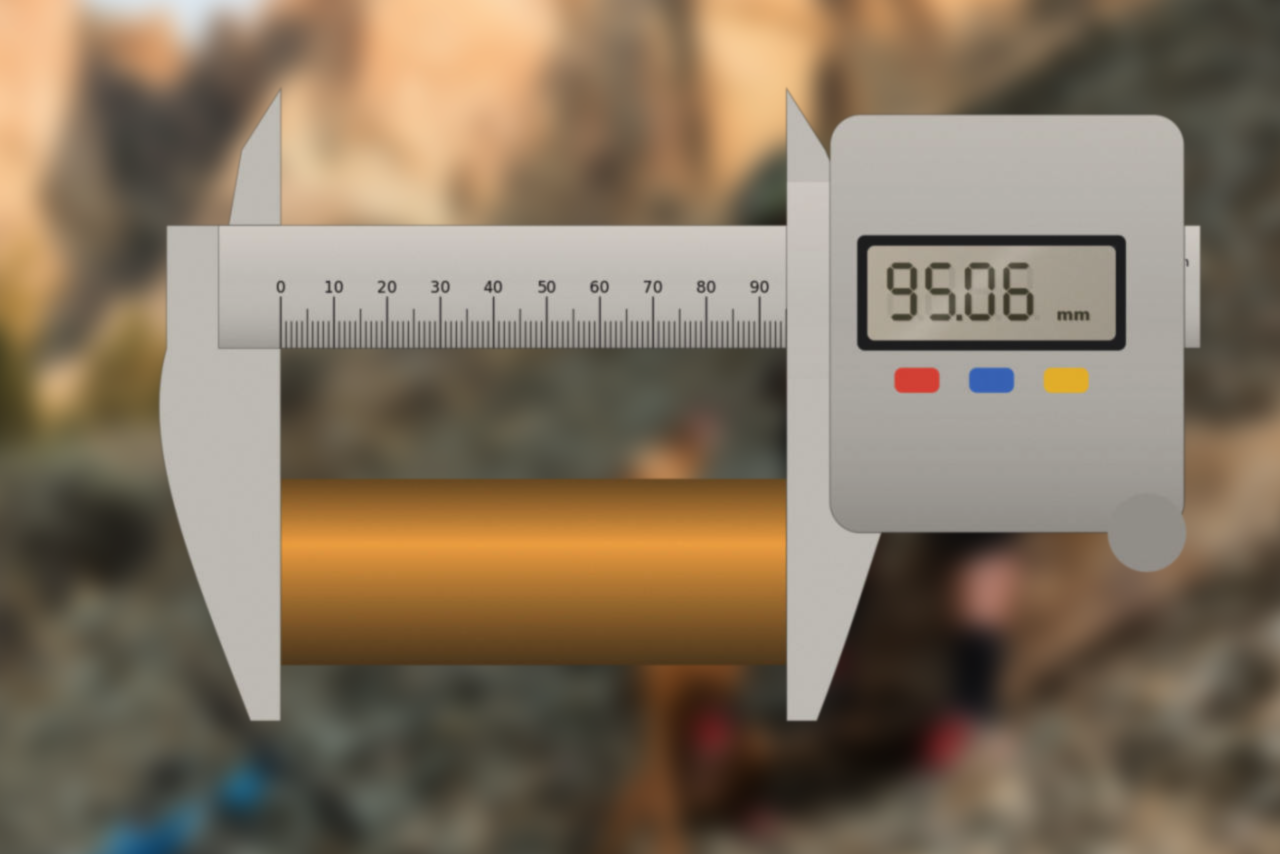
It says 95.06; mm
